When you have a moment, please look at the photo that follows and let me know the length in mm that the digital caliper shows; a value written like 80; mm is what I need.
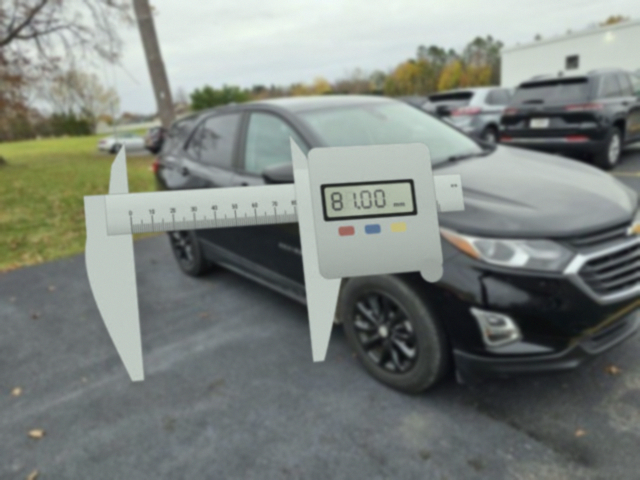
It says 81.00; mm
